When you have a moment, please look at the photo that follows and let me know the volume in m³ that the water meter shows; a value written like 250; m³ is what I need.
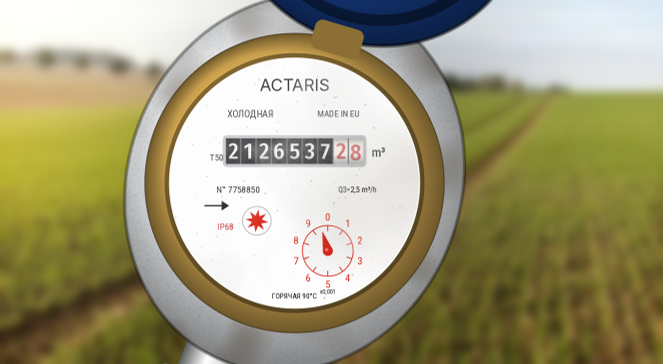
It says 2126537.279; m³
